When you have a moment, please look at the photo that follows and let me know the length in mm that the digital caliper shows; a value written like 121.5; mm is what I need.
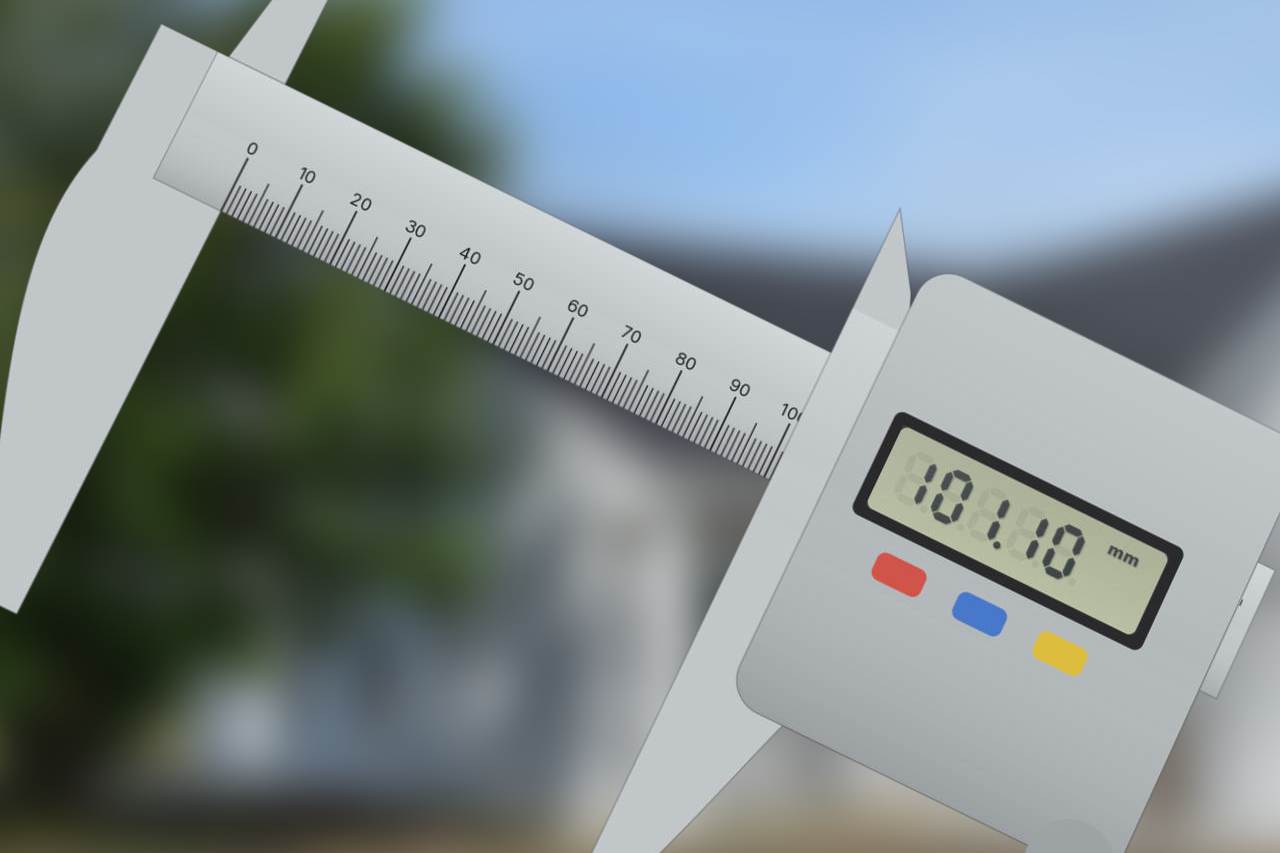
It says 101.10; mm
